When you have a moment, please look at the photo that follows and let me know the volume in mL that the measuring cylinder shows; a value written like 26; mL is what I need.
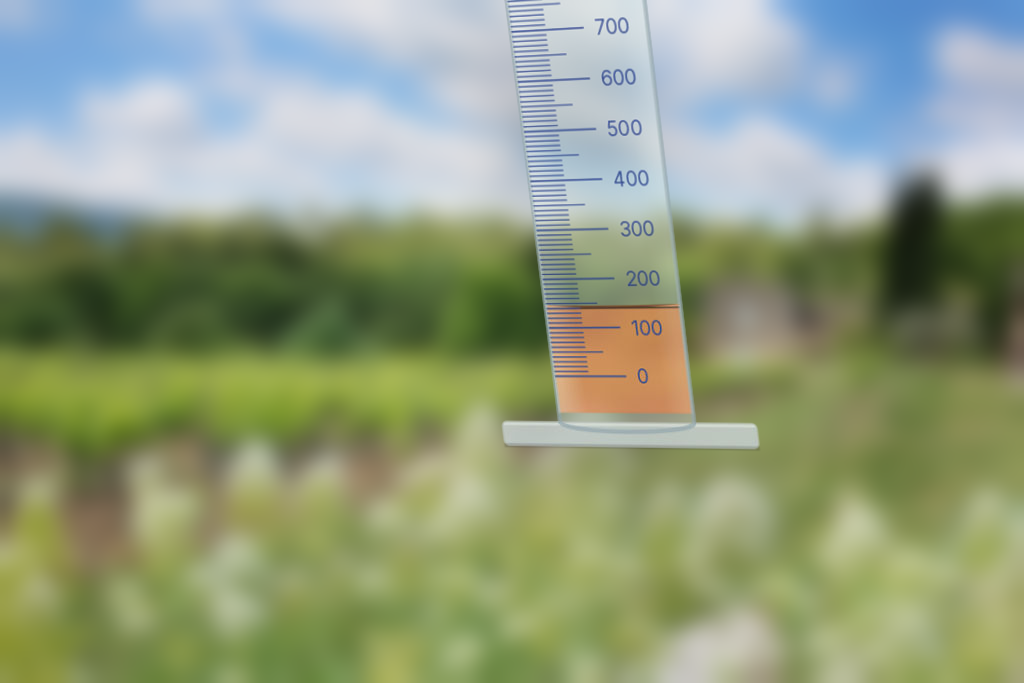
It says 140; mL
